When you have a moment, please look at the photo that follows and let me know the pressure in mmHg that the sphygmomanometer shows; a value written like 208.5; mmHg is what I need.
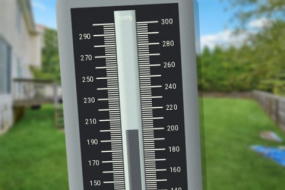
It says 200; mmHg
